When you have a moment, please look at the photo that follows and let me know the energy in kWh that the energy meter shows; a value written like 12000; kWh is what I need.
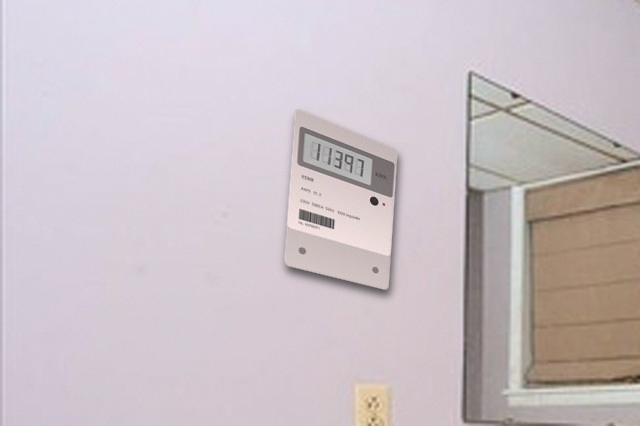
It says 11397; kWh
